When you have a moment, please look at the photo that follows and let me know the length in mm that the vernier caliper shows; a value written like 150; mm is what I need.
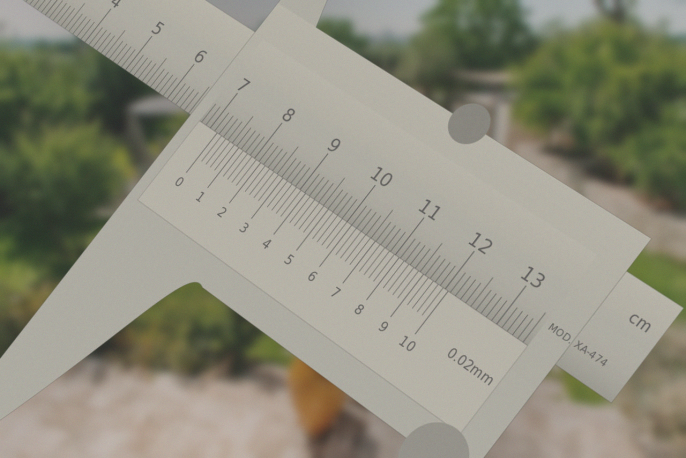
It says 71.6; mm
